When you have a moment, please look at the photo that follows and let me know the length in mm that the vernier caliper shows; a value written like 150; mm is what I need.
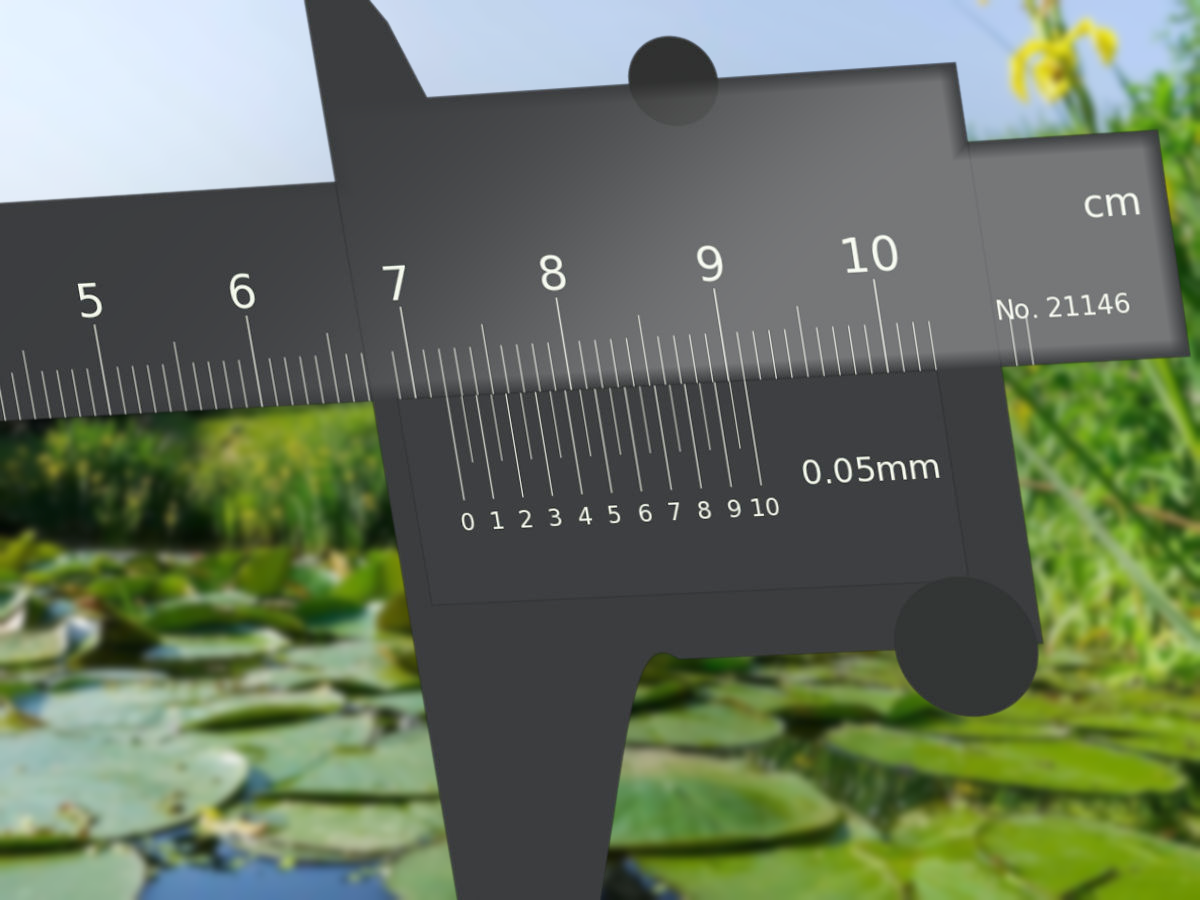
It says 72.0; mm
